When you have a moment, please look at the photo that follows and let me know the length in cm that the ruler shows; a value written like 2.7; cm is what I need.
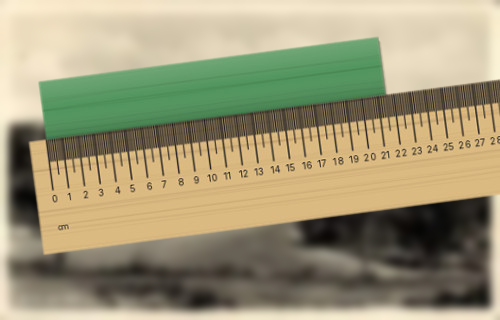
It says 21.5; cm
